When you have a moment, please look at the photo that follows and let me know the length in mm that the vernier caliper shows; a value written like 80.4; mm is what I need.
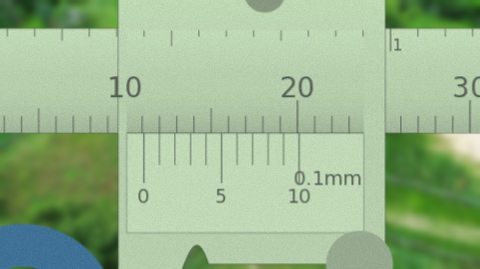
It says 11.1; mm
